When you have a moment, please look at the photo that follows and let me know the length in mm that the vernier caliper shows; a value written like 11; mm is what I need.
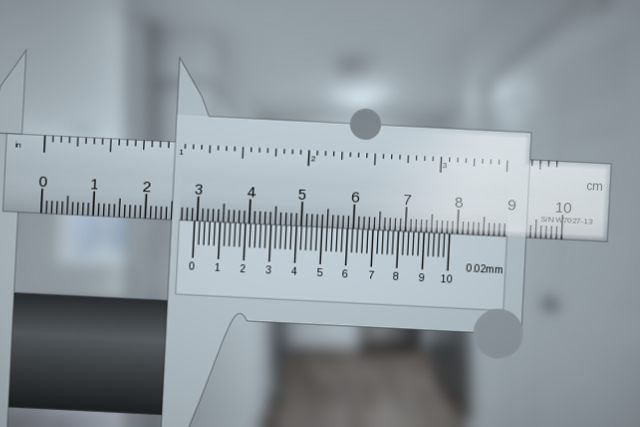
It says 29.5; mm
